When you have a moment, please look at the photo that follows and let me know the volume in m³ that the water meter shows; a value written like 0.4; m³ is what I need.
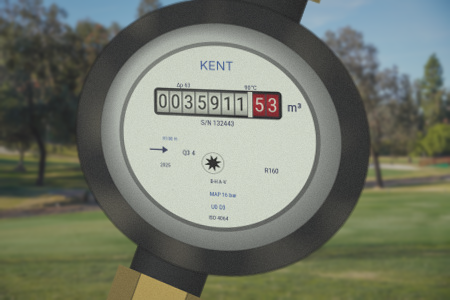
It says 35911.53; m³
